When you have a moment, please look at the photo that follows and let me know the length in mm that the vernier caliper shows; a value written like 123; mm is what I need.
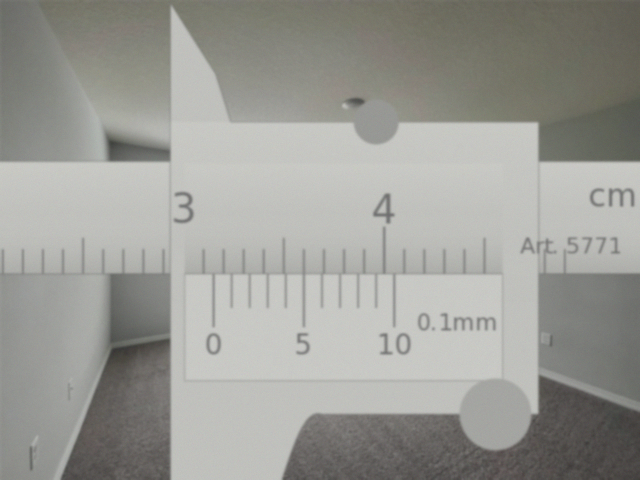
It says 31.5; mm
